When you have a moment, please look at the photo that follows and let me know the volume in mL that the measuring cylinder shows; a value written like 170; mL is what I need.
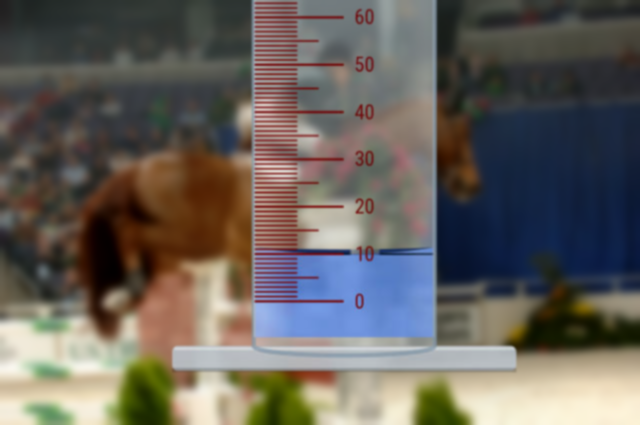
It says 10; mL
